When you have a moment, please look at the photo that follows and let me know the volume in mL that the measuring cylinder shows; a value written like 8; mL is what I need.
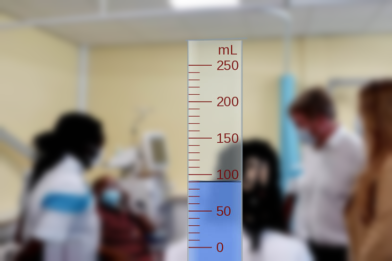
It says 90; mL
